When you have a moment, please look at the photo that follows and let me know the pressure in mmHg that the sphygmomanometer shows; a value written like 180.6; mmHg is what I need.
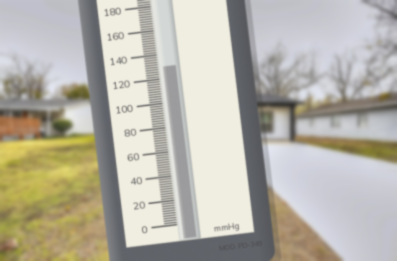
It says 130; mmHg
